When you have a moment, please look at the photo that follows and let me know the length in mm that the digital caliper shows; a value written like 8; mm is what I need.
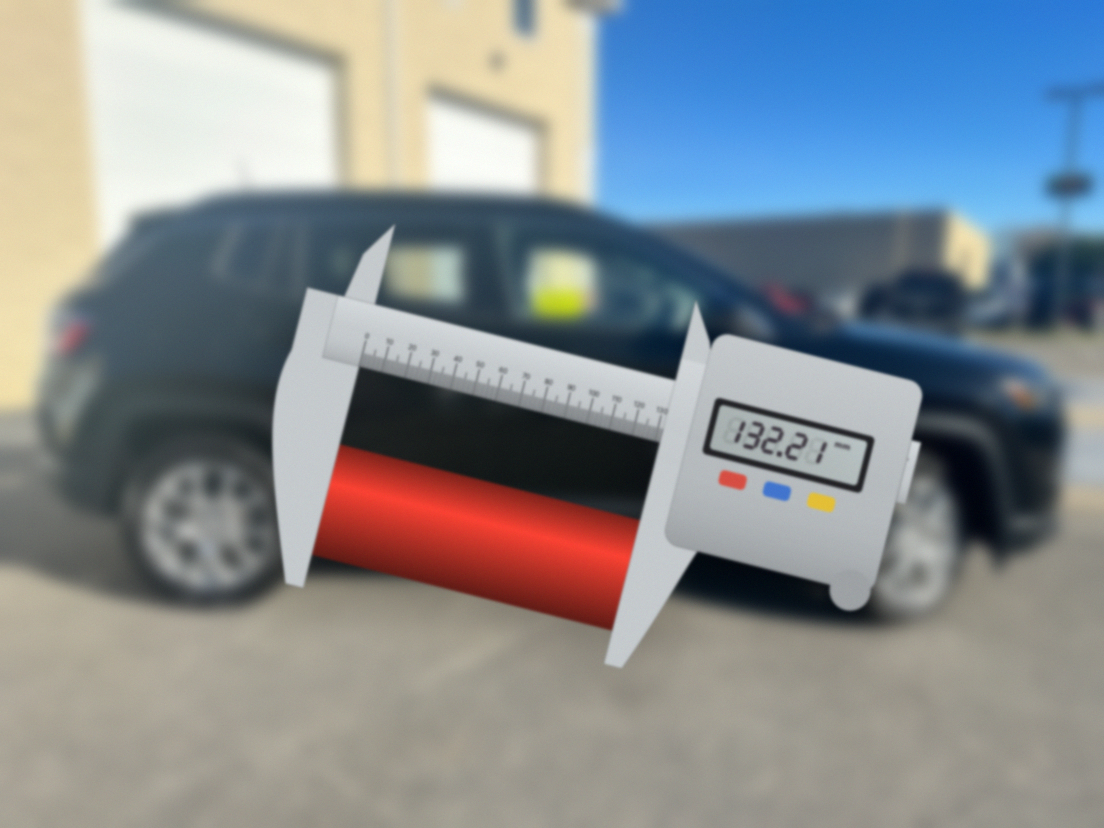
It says 132.21; mm
